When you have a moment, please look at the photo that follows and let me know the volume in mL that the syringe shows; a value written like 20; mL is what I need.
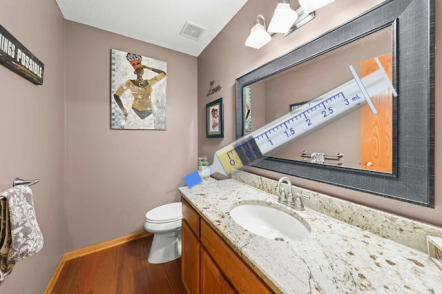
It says 0.2; mL
